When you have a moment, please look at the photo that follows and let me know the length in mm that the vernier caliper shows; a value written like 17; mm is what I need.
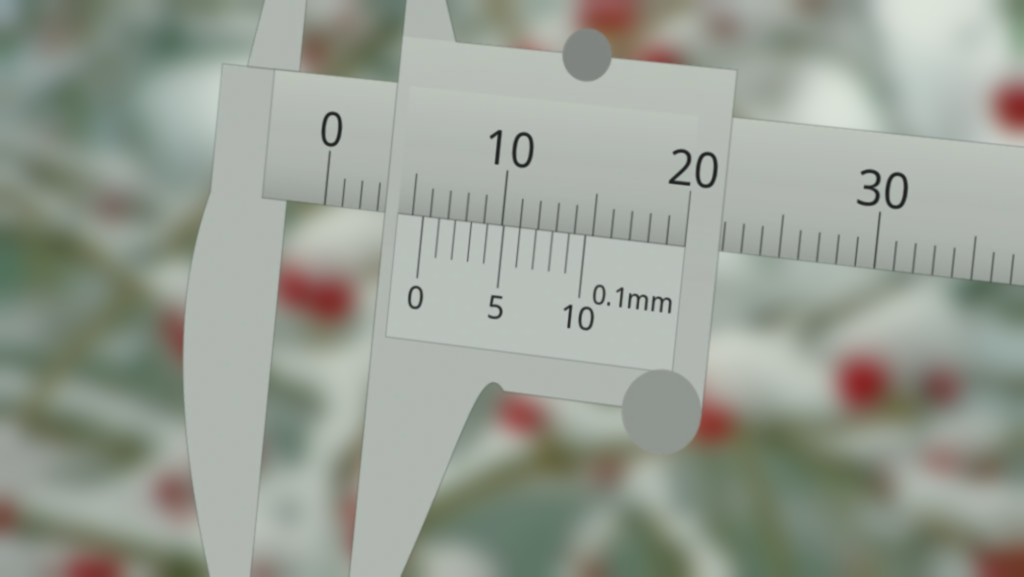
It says 5.6; mm
